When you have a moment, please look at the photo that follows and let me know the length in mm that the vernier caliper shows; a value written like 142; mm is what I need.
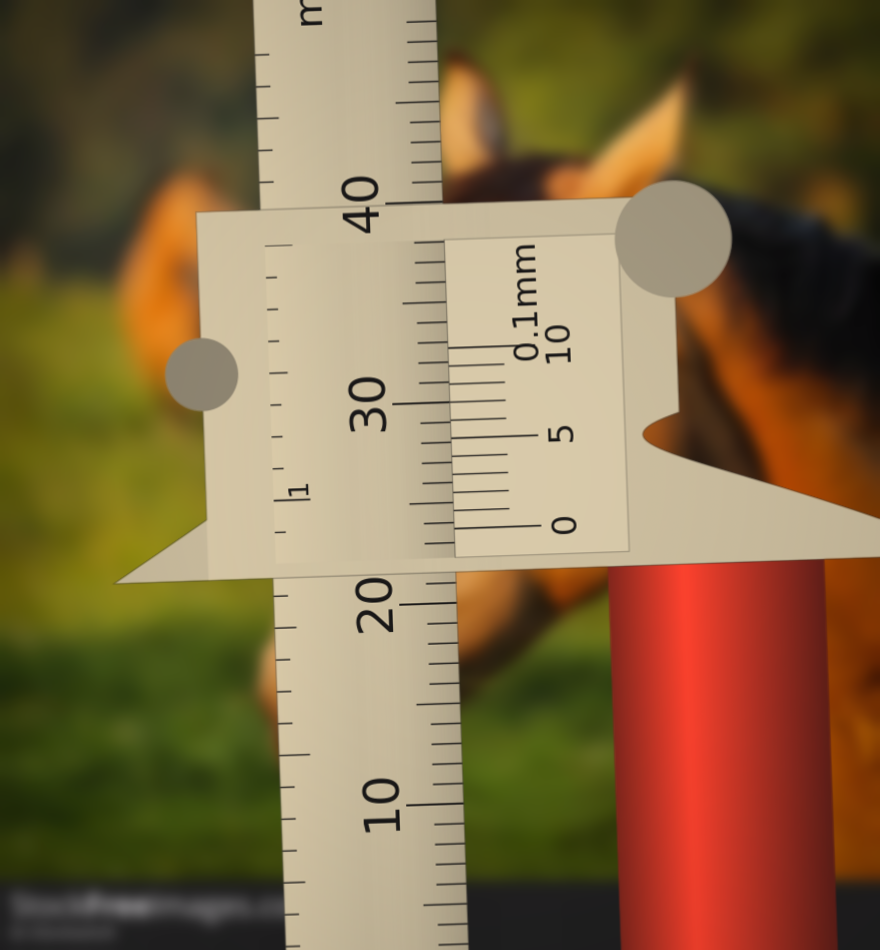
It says 23.7; mm
